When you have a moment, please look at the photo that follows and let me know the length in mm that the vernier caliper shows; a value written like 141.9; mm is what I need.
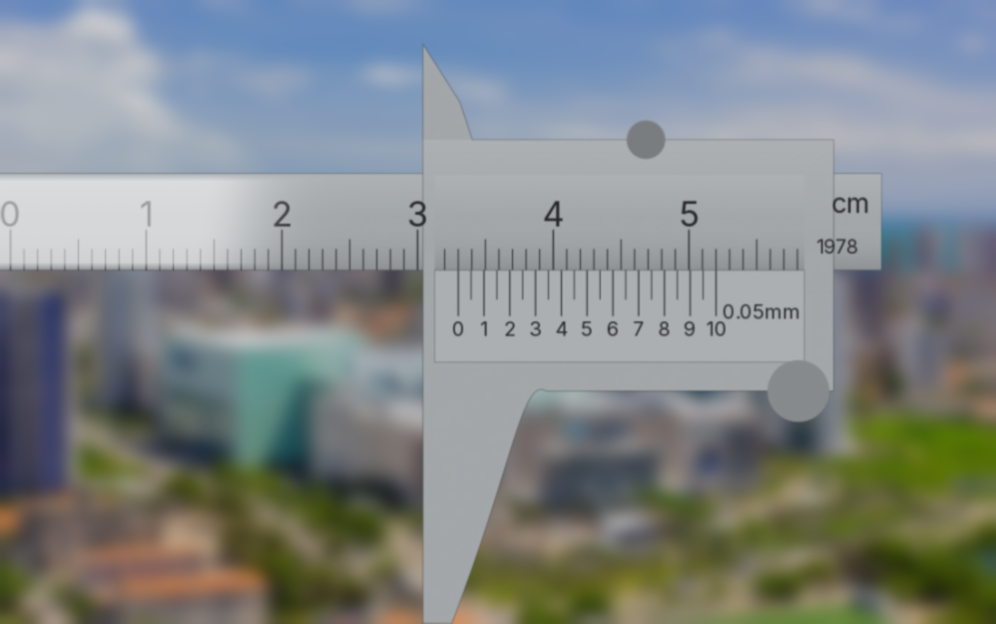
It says 33.0; mm
